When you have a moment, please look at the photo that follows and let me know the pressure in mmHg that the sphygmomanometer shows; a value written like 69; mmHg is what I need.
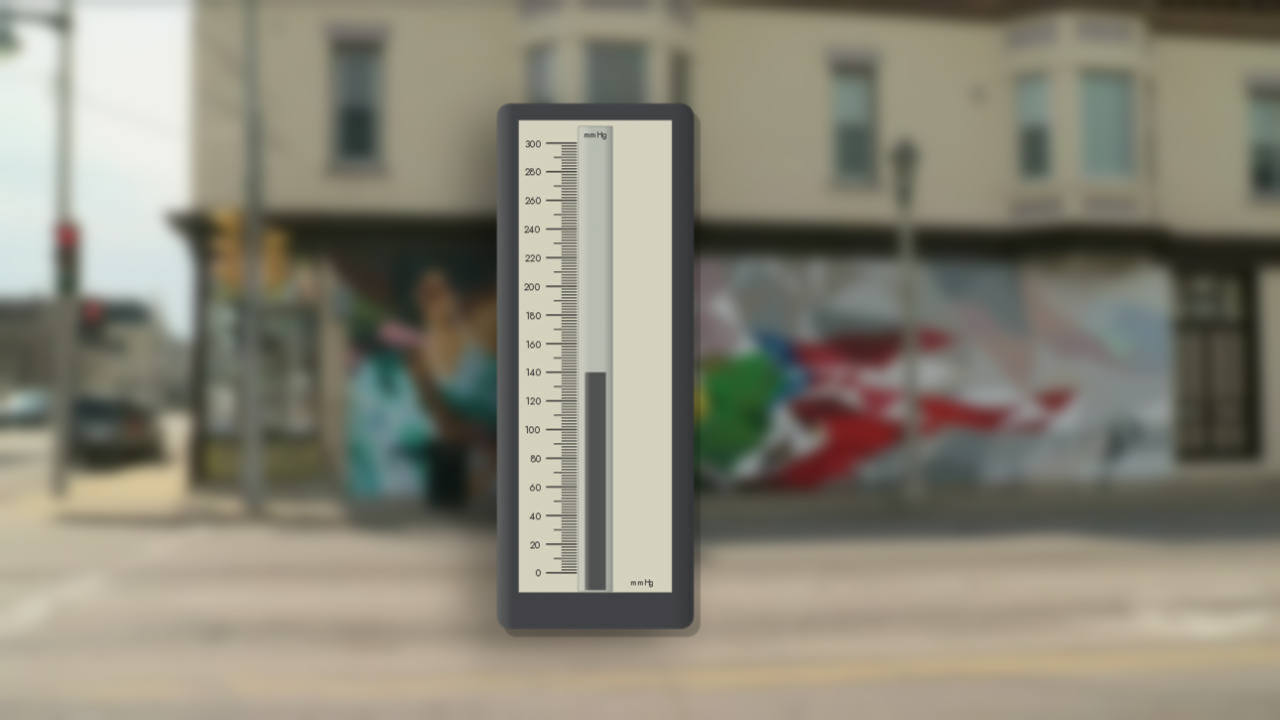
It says 140; mmHg
